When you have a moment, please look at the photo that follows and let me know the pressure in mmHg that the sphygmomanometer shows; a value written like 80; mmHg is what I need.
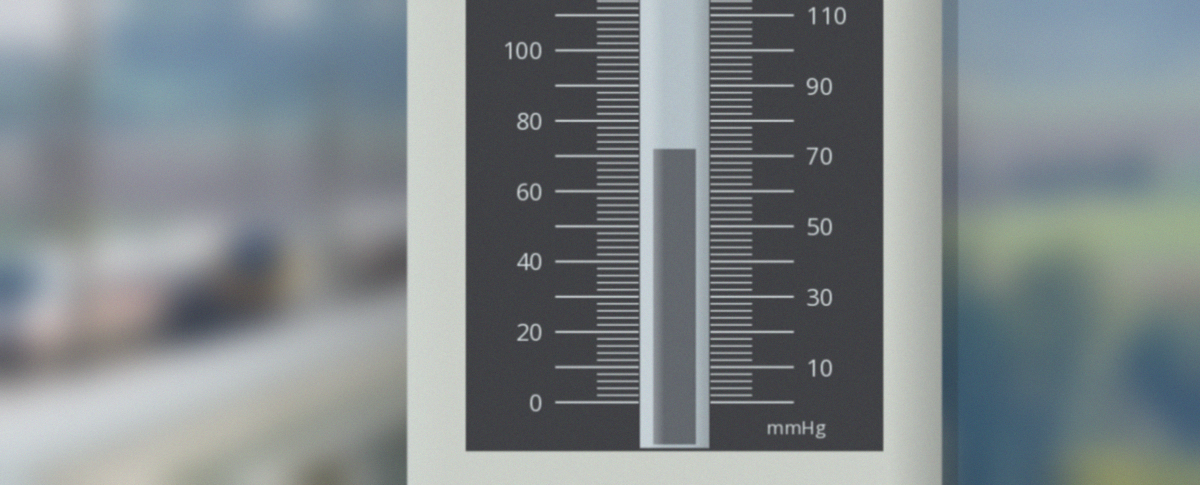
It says 72; mmHg
